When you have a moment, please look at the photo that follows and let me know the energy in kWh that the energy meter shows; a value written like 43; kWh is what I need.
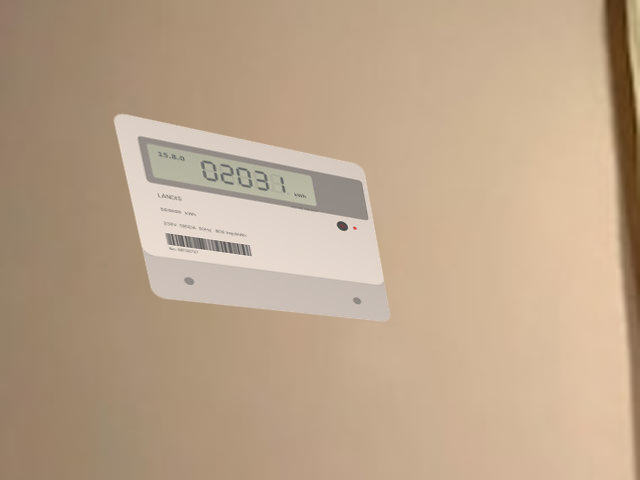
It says 2031; kWh
